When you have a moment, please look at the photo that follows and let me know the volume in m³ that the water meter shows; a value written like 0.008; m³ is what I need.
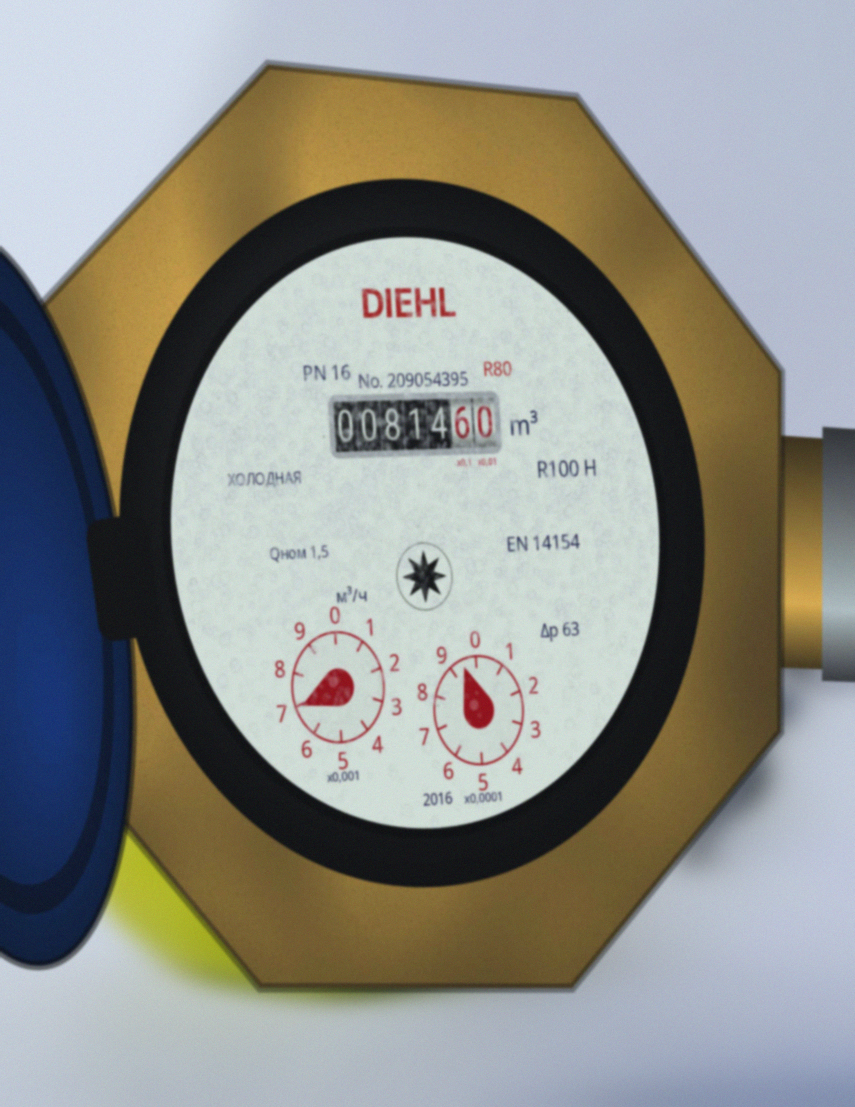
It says 814.6069; m³
